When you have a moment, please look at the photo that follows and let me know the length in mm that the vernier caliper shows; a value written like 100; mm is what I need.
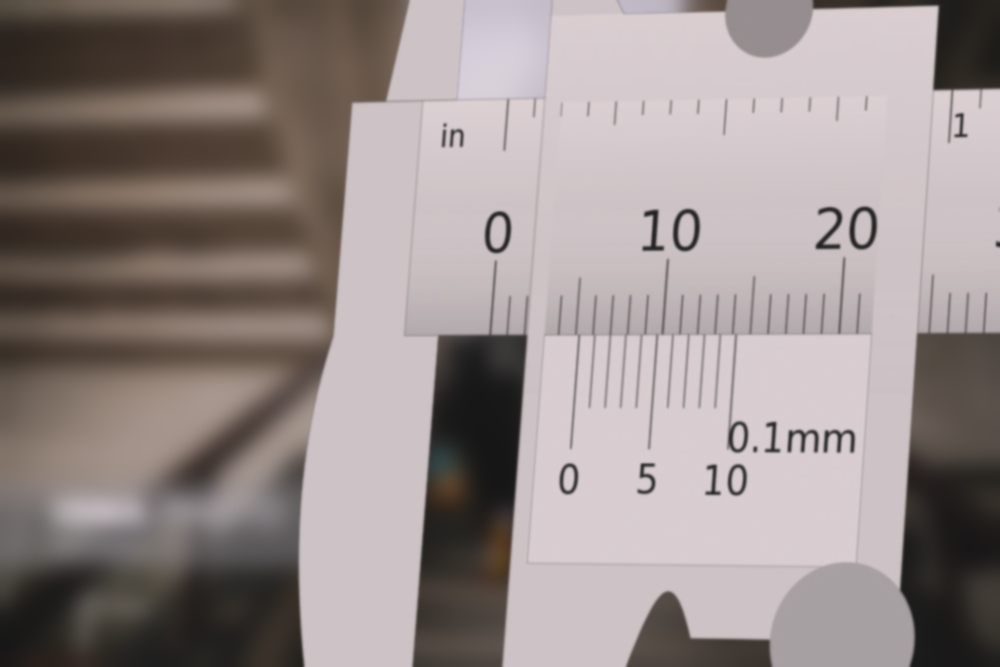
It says 5.2; mm
